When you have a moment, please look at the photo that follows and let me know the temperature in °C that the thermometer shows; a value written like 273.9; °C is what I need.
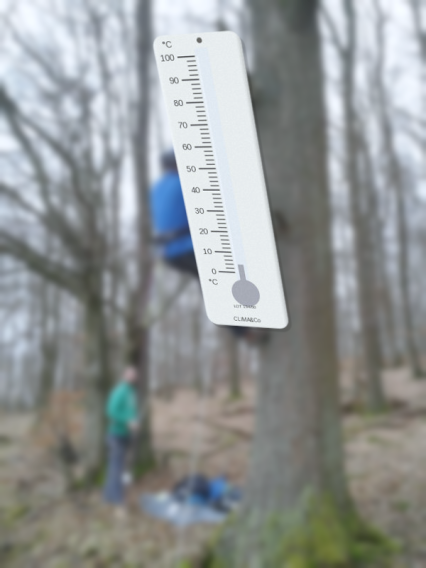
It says 4; °C
